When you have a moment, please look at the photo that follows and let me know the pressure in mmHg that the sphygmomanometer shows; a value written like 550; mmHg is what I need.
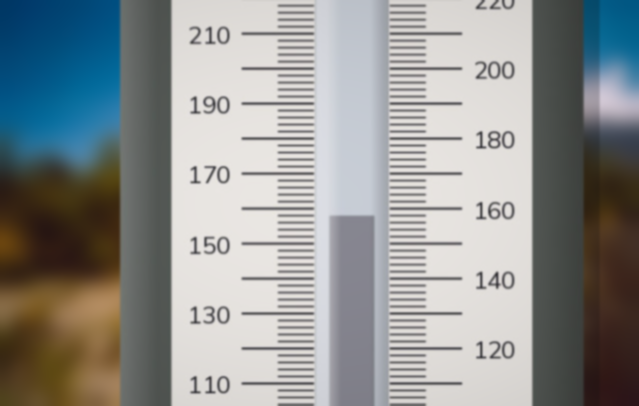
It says 158; mmHg
